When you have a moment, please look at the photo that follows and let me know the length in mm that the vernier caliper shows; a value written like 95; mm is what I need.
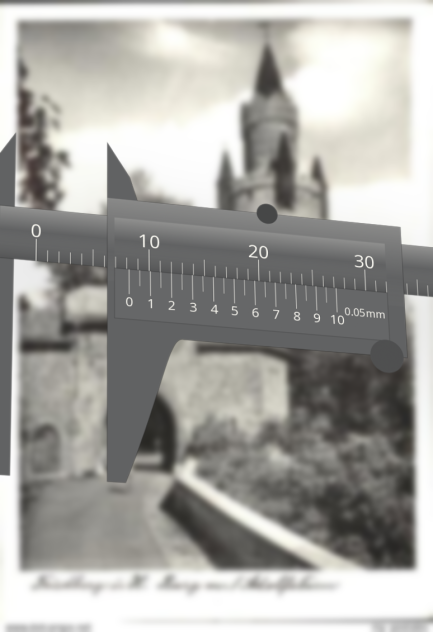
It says 8.2; mm
